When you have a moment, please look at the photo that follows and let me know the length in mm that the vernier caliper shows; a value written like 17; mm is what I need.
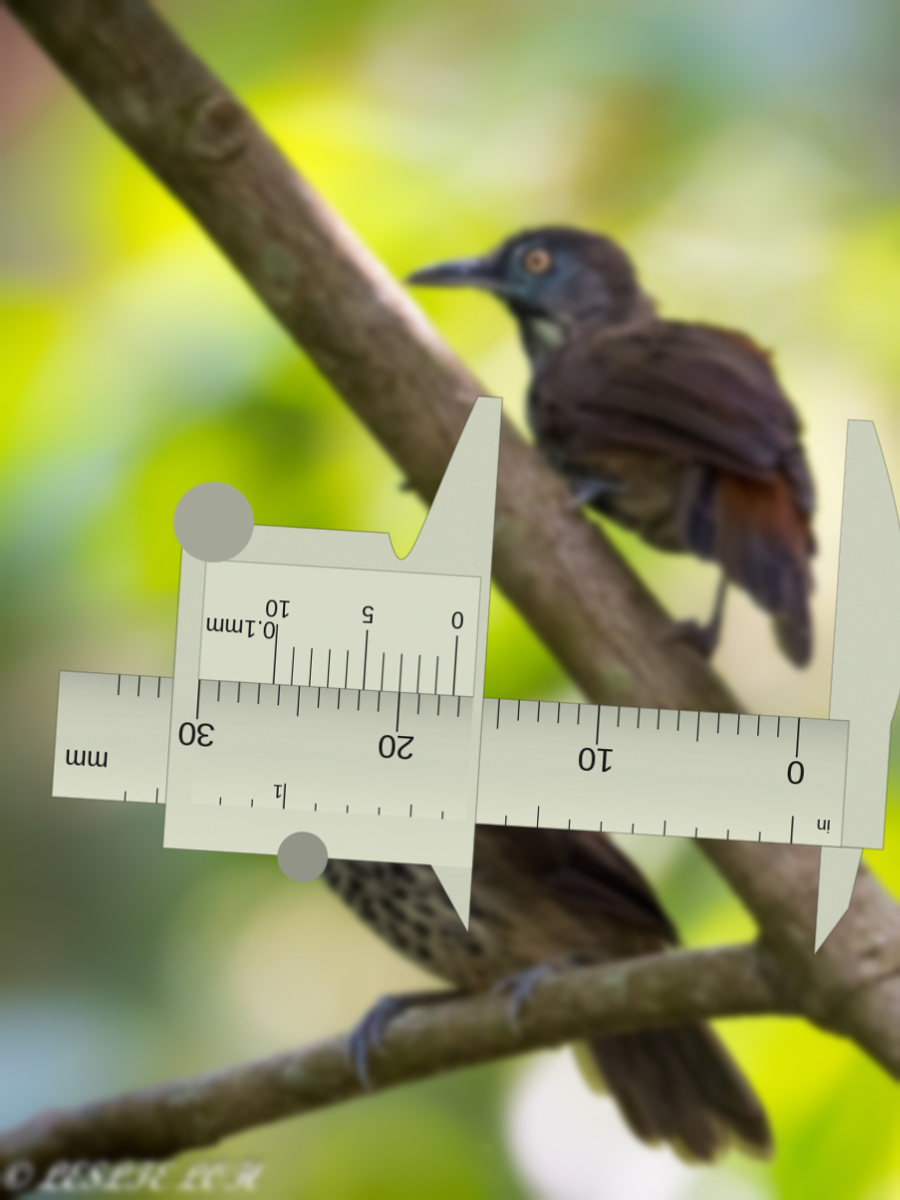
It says 17.3; mm
